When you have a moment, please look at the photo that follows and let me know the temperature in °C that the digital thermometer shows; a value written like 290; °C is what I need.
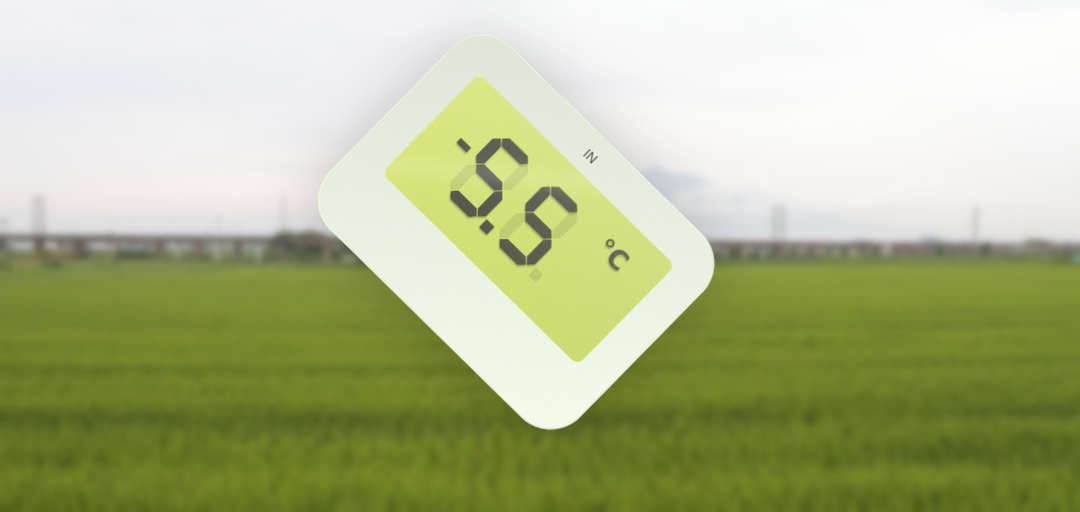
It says -5.5; °C
